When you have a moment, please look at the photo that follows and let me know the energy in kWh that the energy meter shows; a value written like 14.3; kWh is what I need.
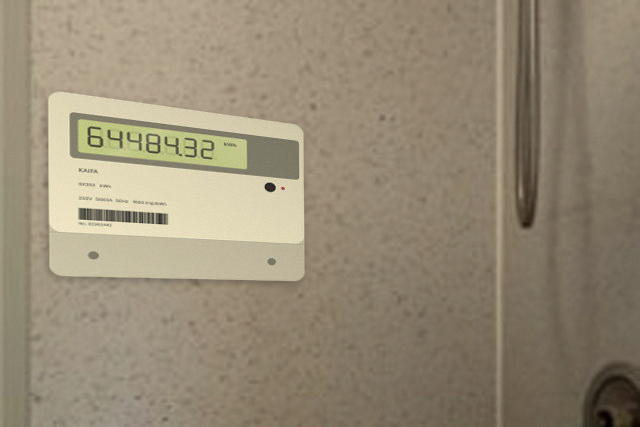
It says 64484.32; kWh
